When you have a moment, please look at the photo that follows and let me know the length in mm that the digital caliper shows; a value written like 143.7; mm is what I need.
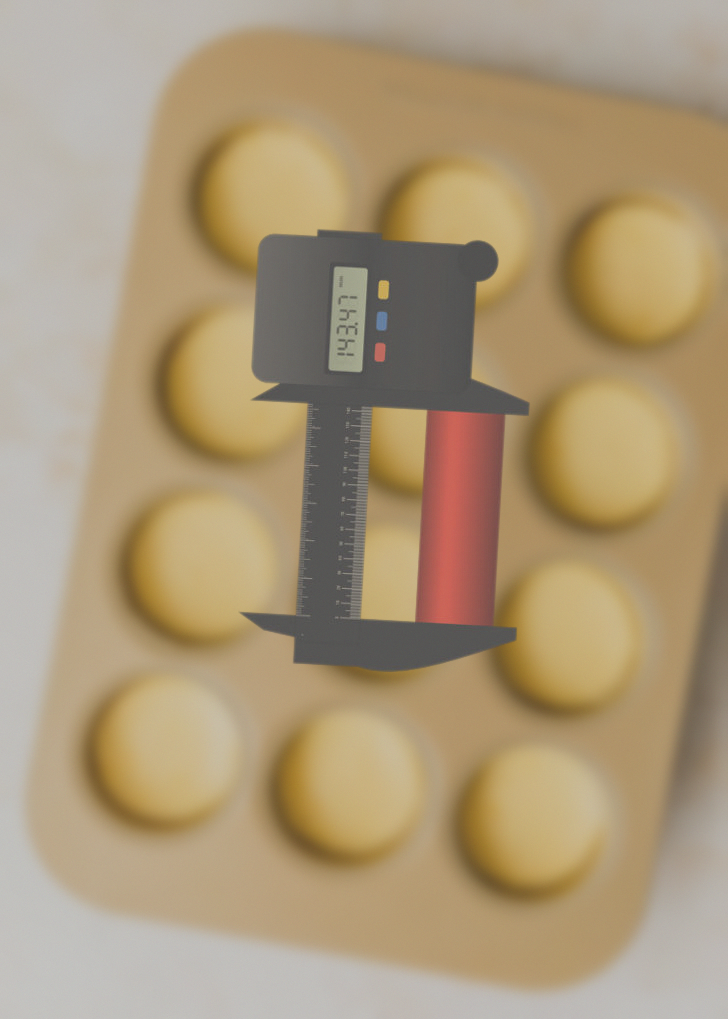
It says 143.47; mm
